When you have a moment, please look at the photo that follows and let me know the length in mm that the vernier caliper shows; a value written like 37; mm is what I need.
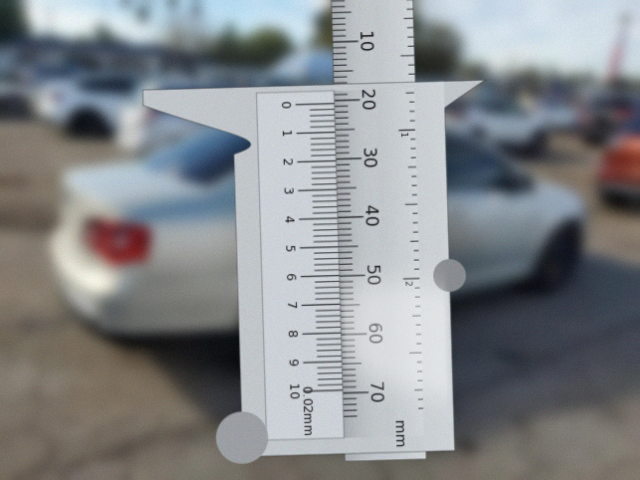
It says 20.5; mm
